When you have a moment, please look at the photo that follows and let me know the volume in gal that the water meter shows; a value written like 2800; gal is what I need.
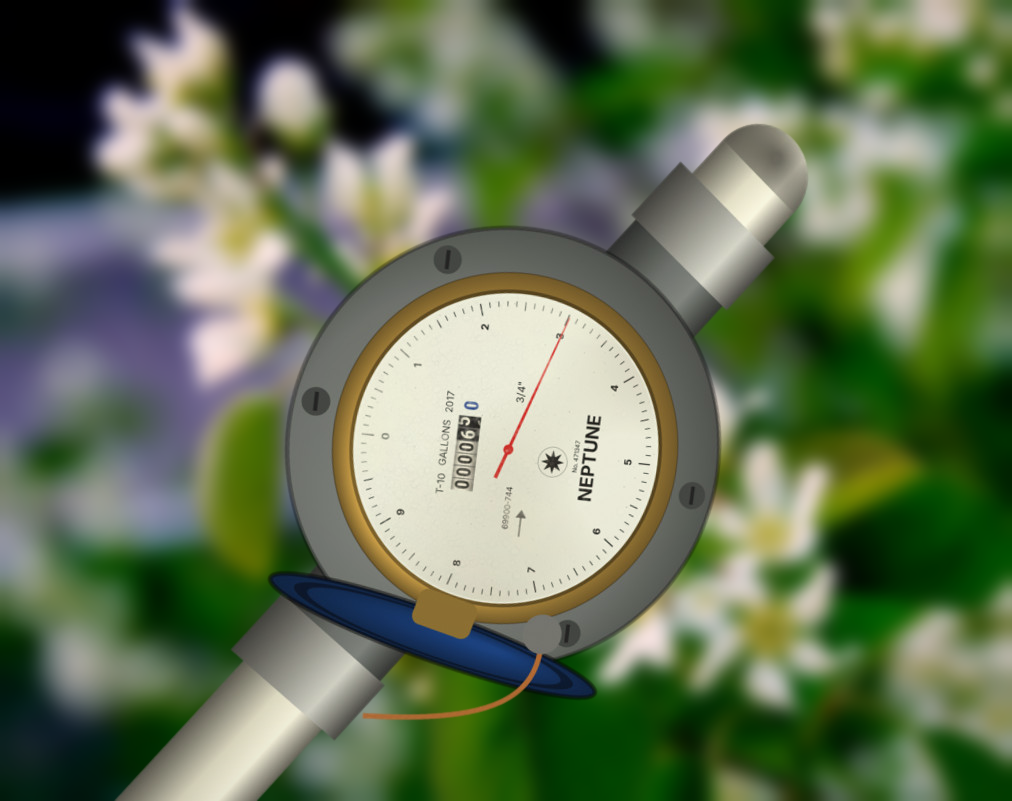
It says 653.0; gal
